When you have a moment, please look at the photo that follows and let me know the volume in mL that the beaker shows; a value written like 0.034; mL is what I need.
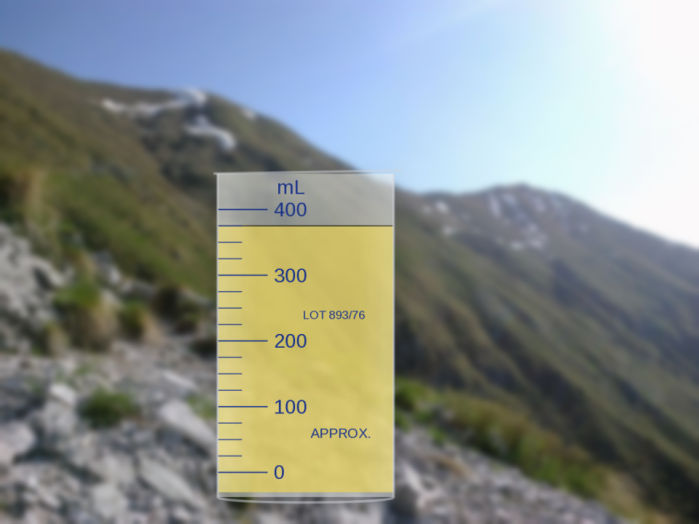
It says 375; mL
